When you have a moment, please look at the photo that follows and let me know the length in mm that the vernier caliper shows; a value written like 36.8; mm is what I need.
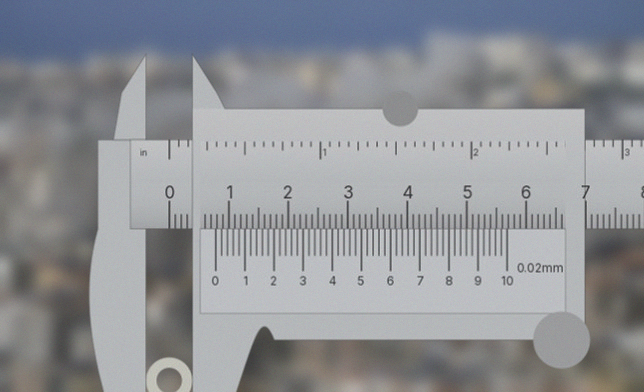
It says 7.8; mm
